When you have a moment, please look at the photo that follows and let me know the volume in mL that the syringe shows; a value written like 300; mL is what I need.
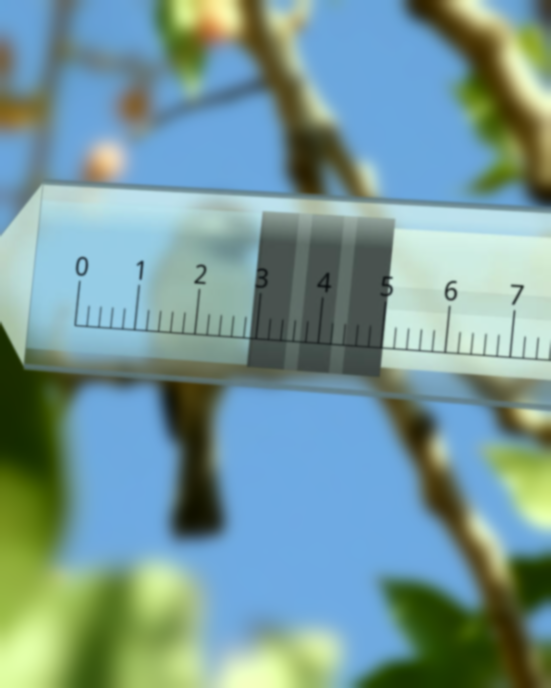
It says 2.9; mL
